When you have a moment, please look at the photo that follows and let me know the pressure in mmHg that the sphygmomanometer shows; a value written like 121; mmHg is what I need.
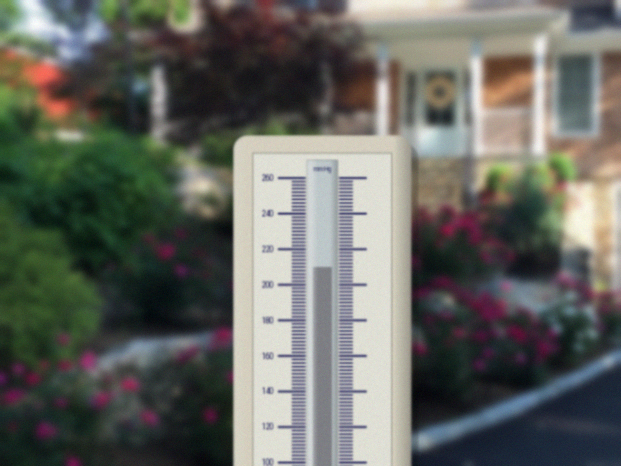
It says 210; mmHg
